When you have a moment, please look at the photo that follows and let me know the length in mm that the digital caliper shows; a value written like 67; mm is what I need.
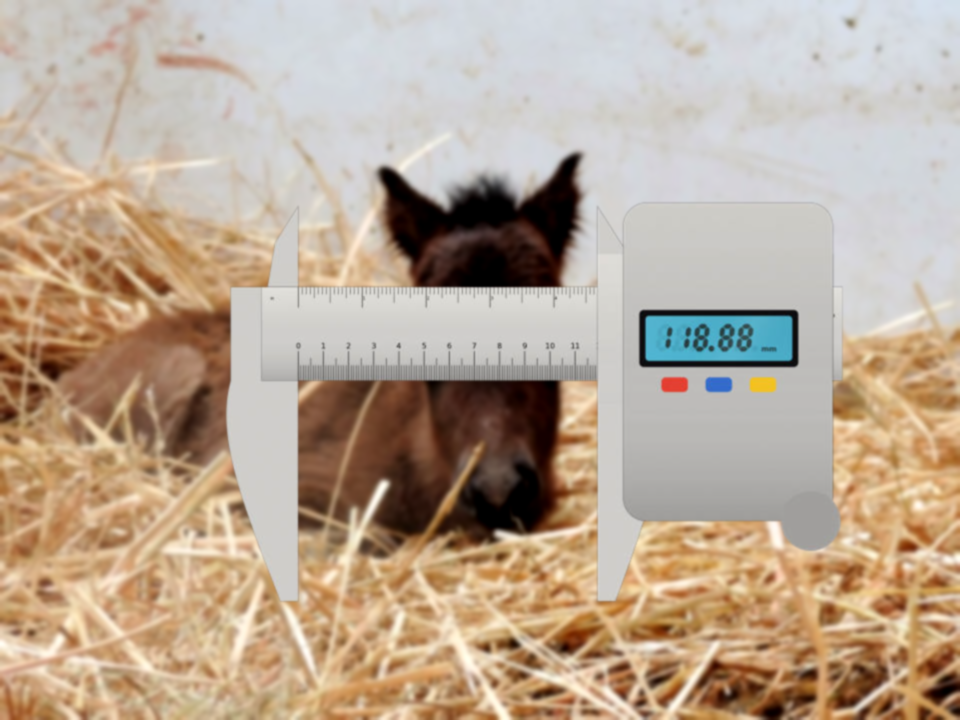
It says 118.88; mm
